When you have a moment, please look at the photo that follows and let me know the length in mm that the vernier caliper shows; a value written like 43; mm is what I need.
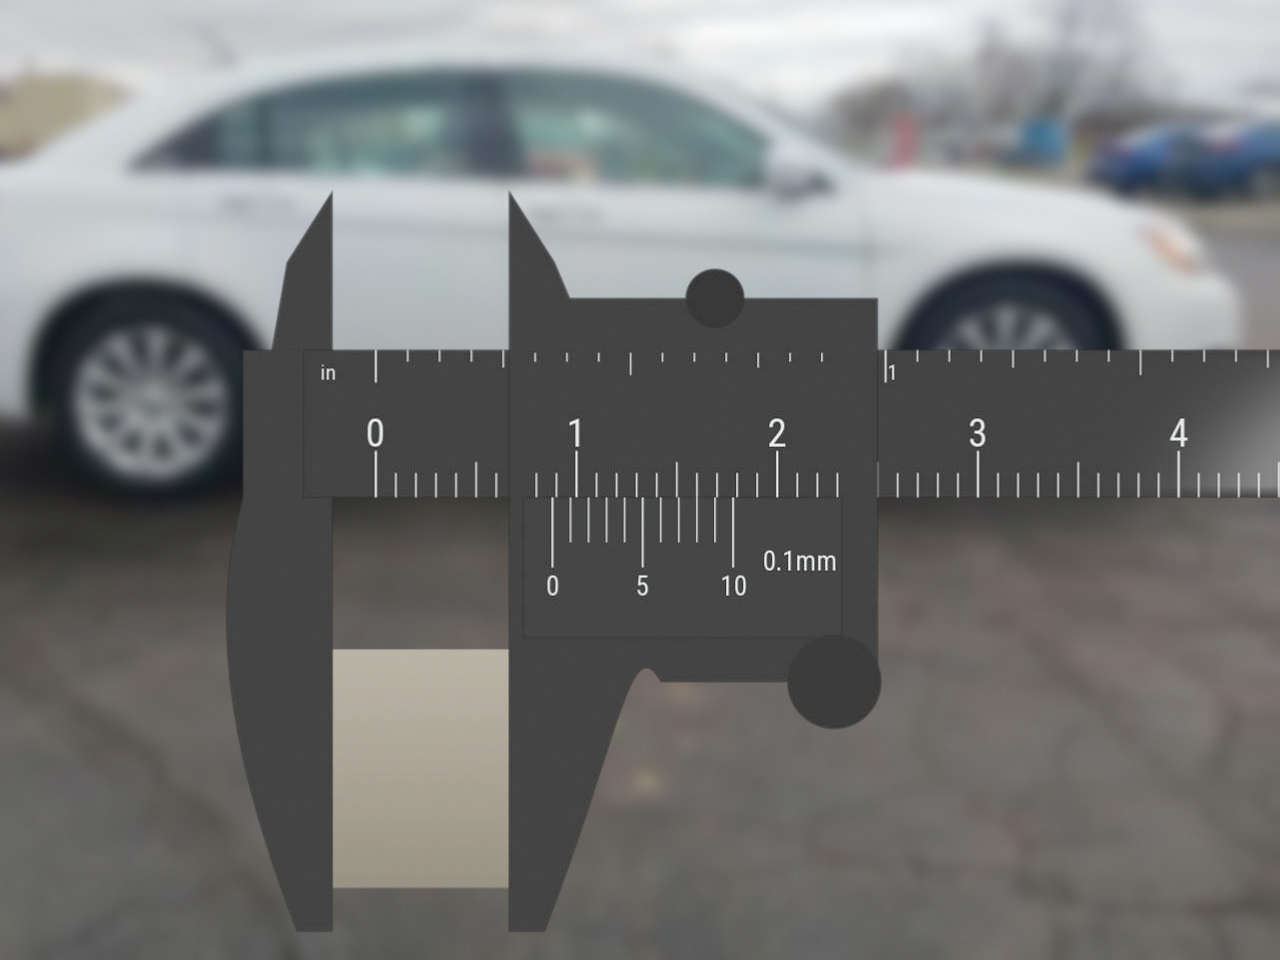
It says 8.8; mm
